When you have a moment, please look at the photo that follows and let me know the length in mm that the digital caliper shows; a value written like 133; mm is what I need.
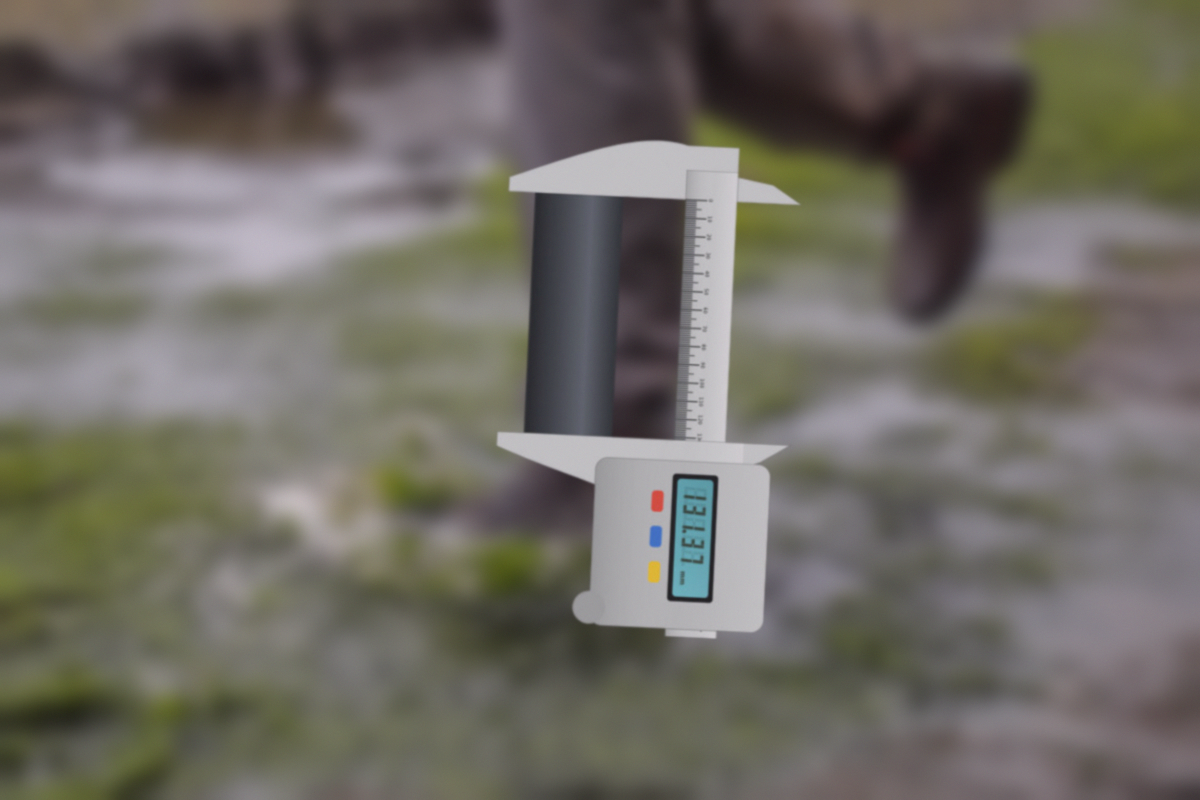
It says 131.37; mm
